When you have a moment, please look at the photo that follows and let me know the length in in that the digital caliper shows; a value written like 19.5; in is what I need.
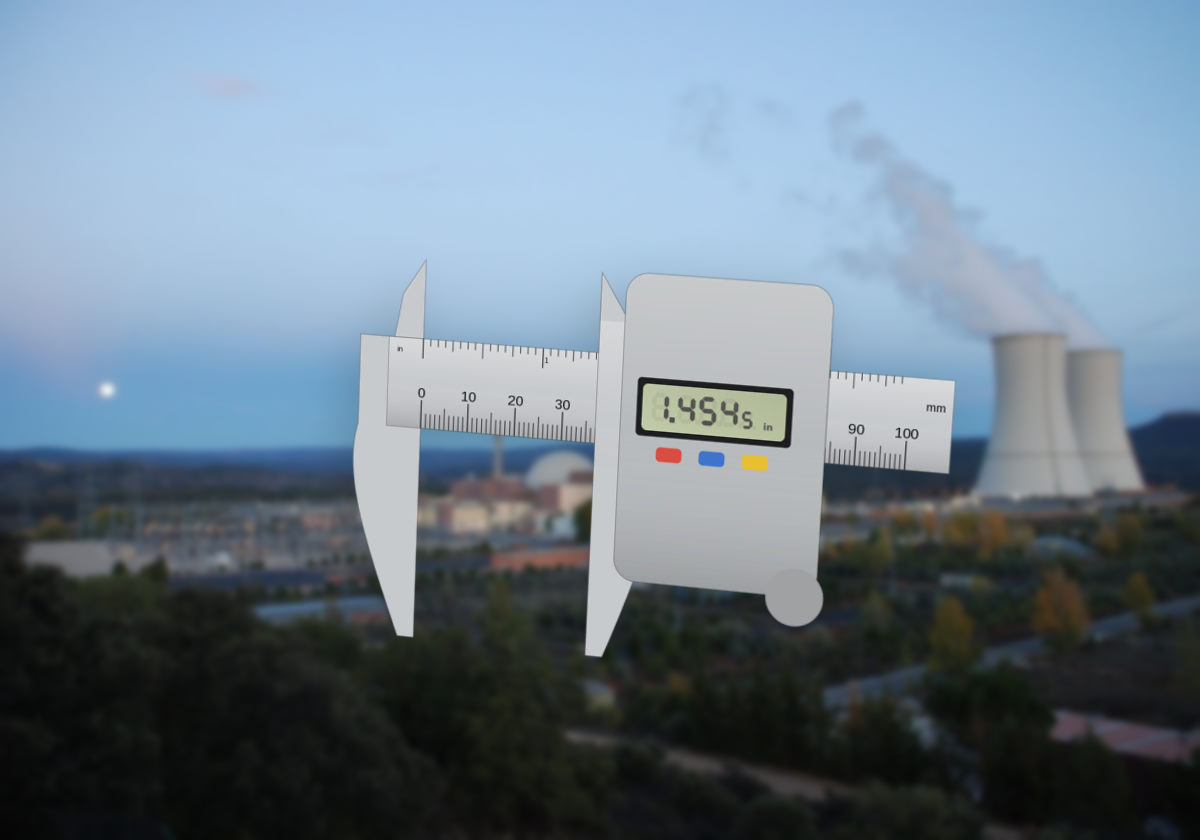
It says 1.4545; in
